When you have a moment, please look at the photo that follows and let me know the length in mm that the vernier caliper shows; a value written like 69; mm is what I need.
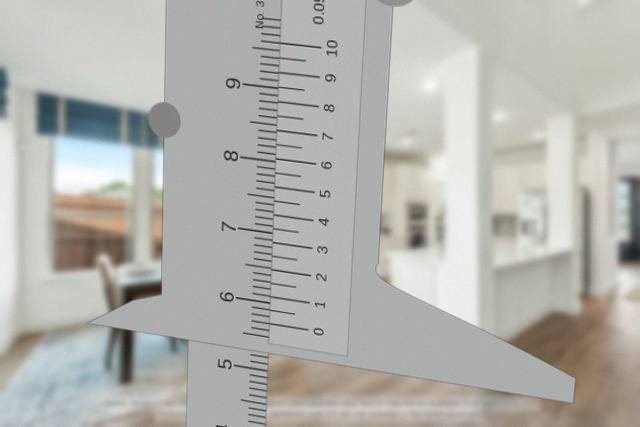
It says 57.0; mm
